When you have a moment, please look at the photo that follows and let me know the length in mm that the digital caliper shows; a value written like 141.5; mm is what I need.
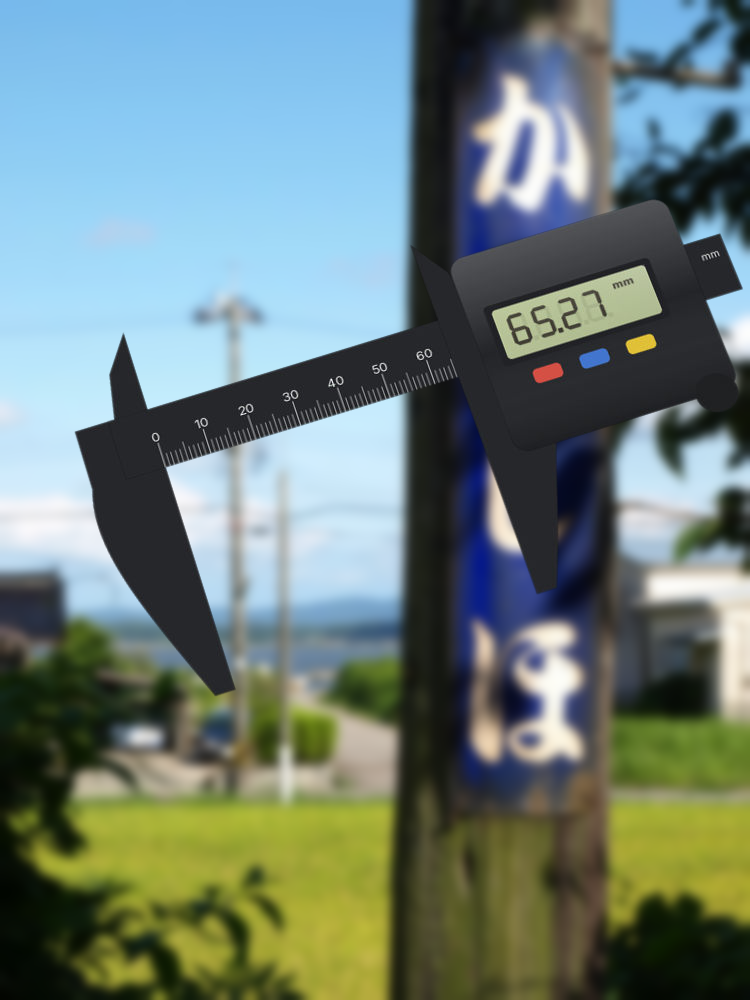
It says 65.27; mm
